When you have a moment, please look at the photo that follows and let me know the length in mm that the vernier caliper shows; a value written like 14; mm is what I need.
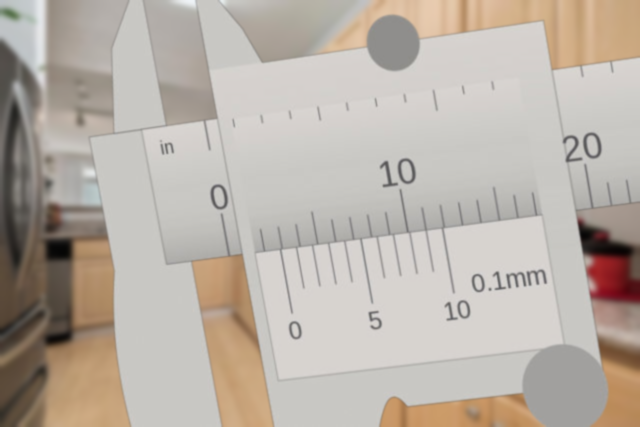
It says 2.9; mm
